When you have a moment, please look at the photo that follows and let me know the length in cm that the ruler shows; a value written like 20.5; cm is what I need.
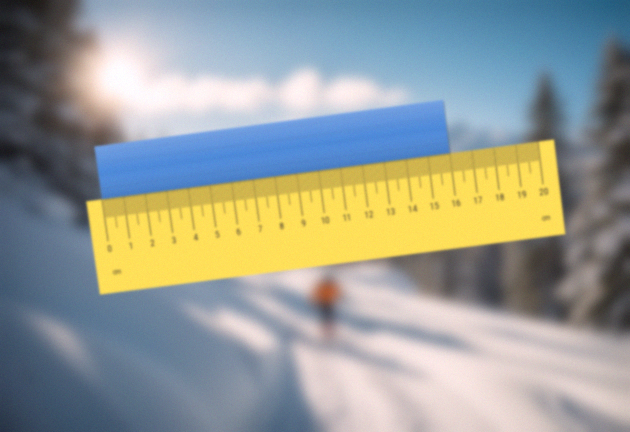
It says 16; cm
